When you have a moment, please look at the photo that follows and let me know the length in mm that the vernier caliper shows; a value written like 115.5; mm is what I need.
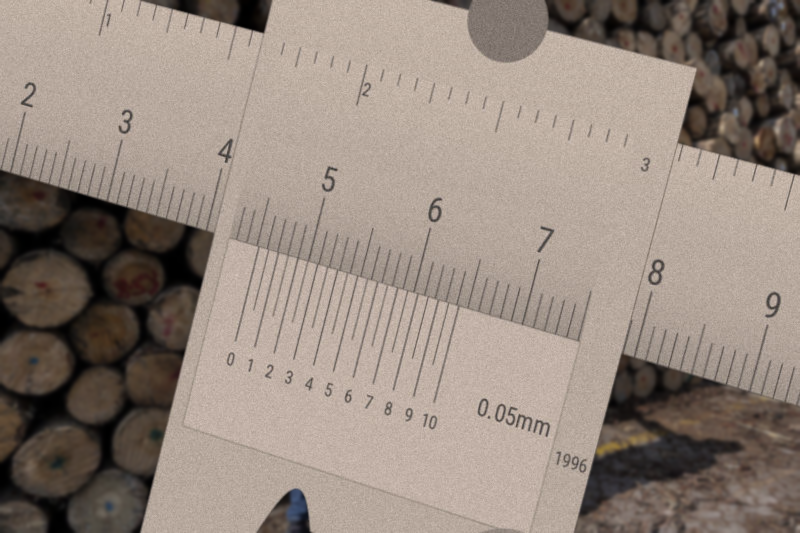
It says 45.2; mm
